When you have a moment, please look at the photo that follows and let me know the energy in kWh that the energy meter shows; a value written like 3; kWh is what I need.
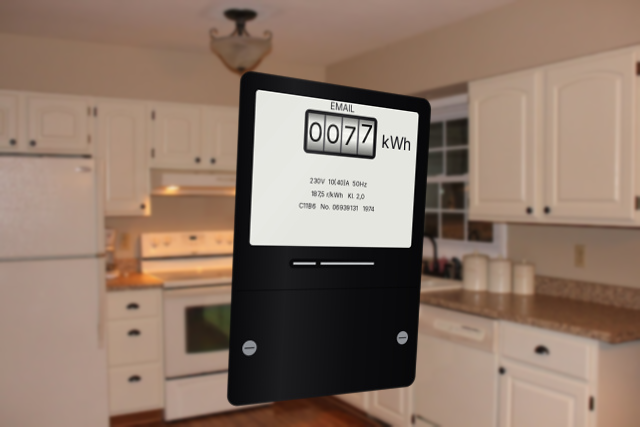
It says 77; kWh
